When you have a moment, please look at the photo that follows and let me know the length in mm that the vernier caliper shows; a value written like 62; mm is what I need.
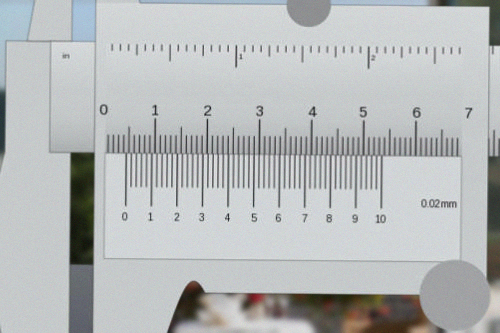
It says 4.5; mm
